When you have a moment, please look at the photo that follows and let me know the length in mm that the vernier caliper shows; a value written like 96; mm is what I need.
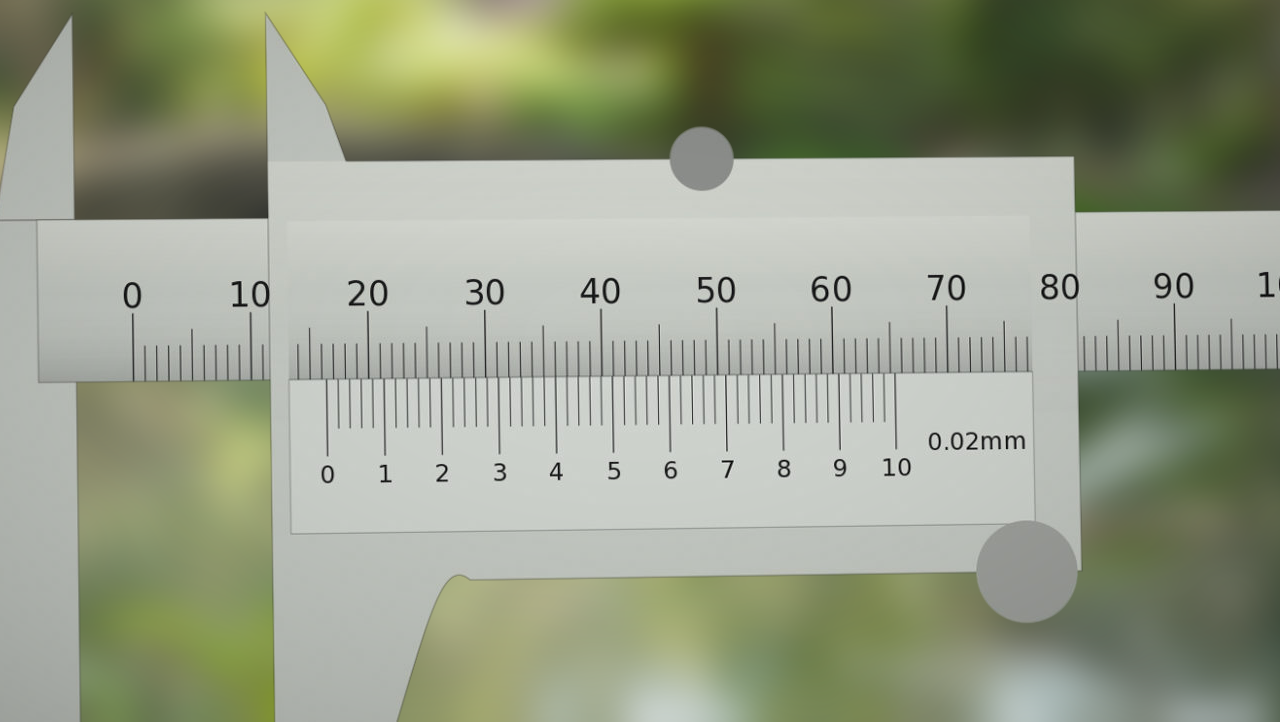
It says 16.4; mm
